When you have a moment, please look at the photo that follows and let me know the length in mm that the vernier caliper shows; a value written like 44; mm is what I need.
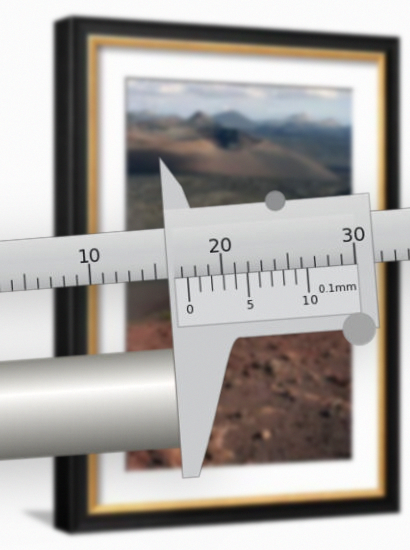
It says 17.4; mm
